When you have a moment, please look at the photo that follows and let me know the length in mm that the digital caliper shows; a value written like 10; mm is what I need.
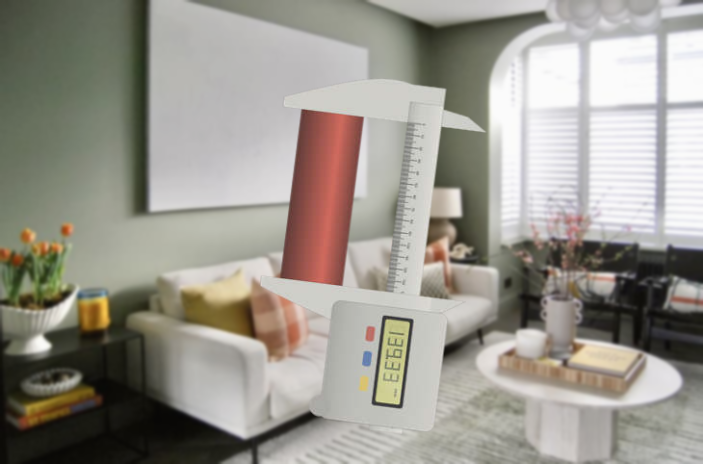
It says 139.33; mm
